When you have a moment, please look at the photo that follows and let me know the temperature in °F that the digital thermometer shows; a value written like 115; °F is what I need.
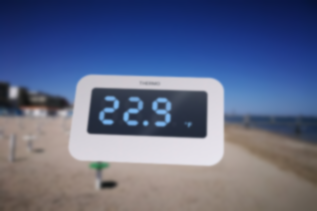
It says 22.9; °F
